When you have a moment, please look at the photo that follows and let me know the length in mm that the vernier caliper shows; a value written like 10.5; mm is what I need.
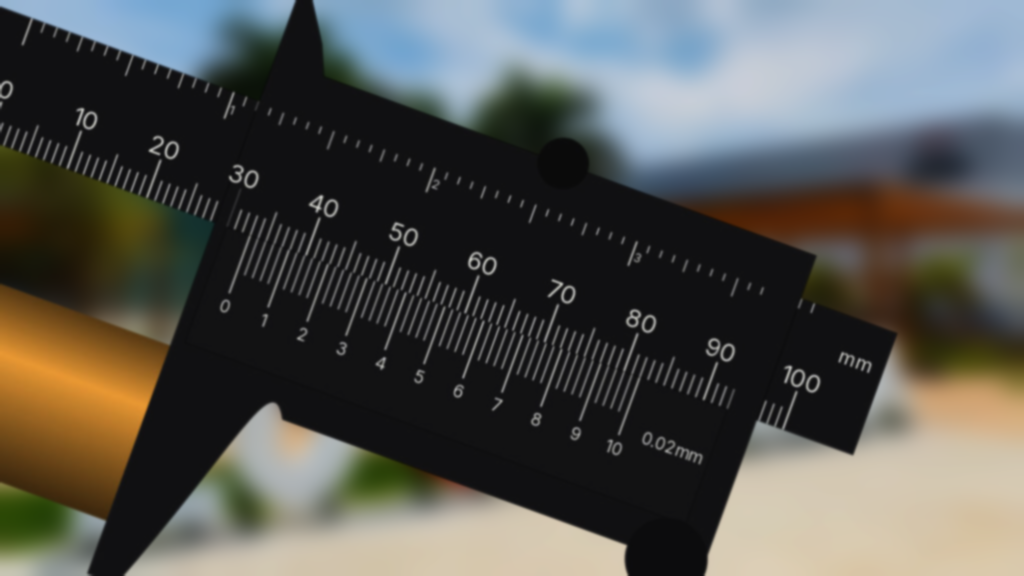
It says 33.0; mm
